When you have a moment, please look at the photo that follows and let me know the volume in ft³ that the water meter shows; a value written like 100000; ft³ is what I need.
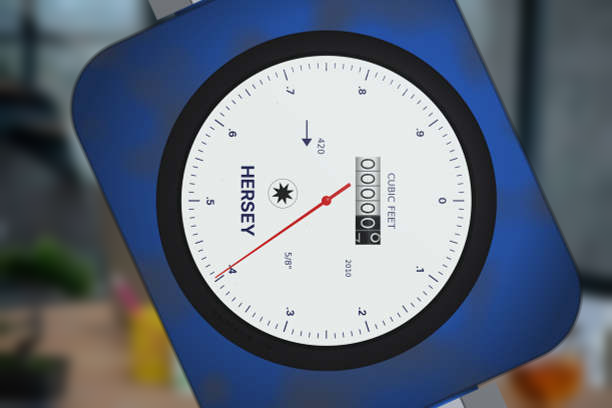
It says 6.40; ft³
